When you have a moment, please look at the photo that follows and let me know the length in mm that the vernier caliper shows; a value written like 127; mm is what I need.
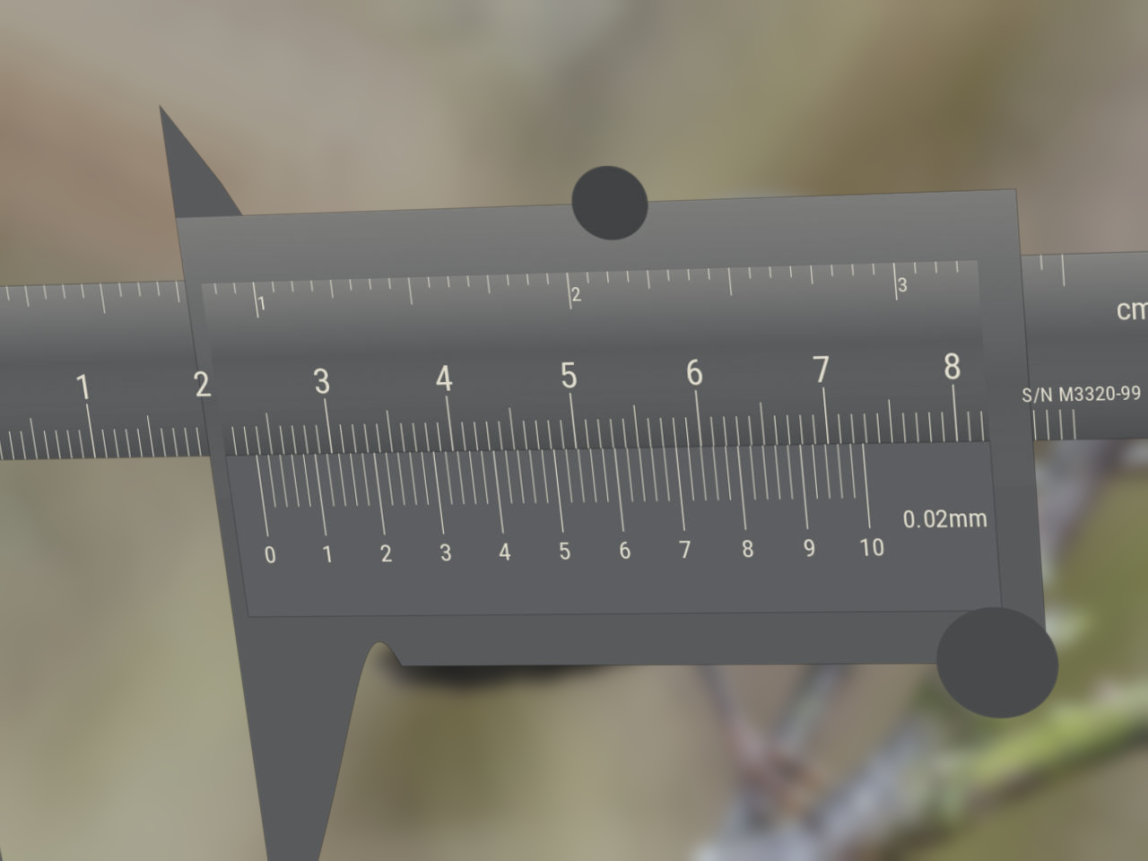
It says 23.7; mm
